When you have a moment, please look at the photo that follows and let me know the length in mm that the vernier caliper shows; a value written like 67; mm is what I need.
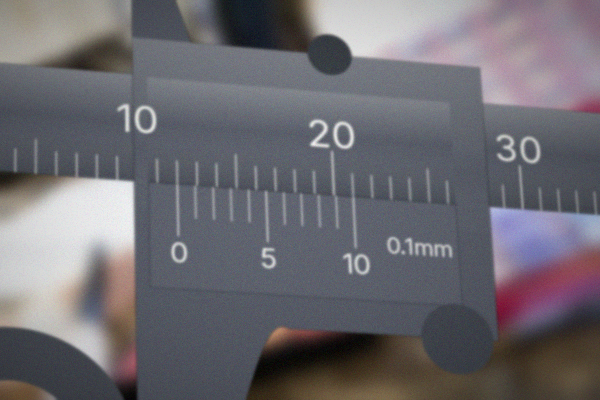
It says 12.0; mm
